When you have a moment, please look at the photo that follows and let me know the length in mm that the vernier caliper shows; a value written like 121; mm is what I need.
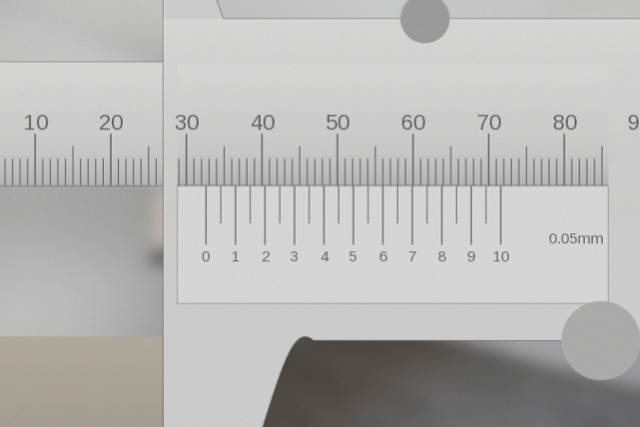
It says 32.6; mm
